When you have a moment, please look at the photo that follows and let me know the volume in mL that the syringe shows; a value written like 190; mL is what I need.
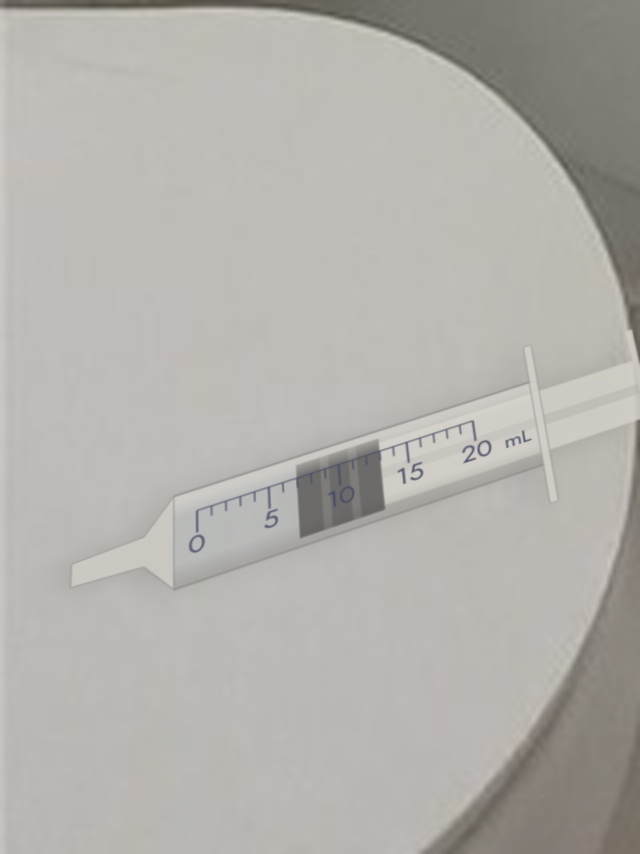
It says 7; mL
